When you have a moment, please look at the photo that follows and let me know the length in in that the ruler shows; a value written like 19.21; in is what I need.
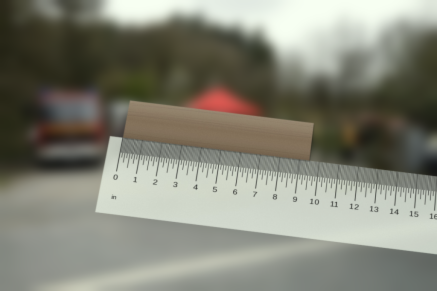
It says 9.5; in
